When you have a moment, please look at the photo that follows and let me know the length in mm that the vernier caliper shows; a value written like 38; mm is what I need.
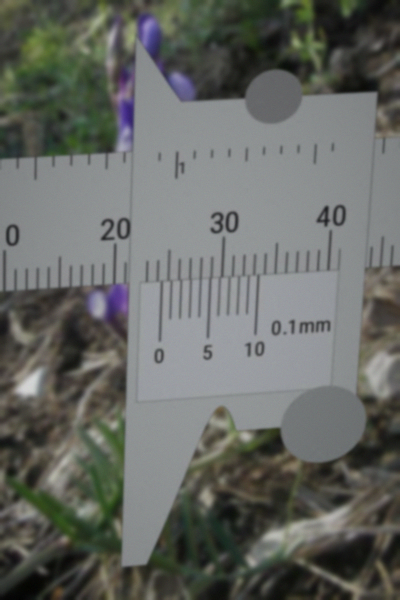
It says 24.4; mm
